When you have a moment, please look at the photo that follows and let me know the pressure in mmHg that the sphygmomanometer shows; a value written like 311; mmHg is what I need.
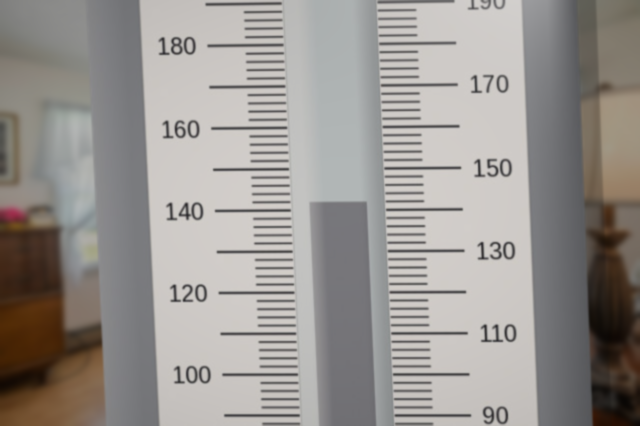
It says 142; mmHg
